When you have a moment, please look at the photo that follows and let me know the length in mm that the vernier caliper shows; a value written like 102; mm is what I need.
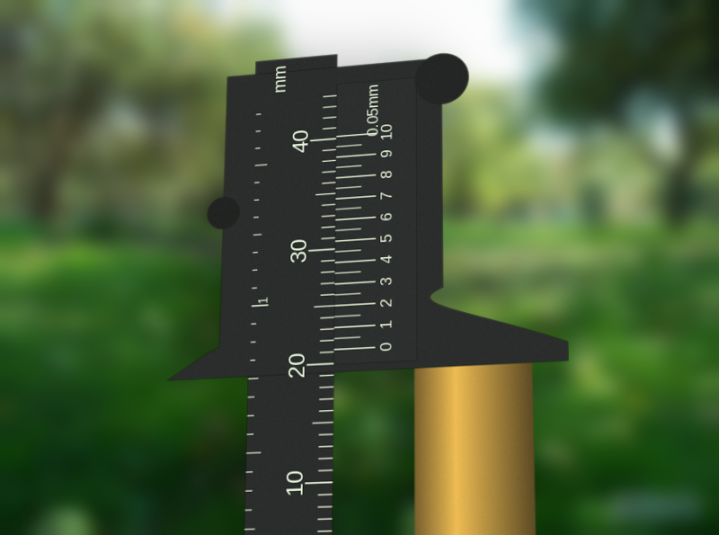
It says 21.2; mm
